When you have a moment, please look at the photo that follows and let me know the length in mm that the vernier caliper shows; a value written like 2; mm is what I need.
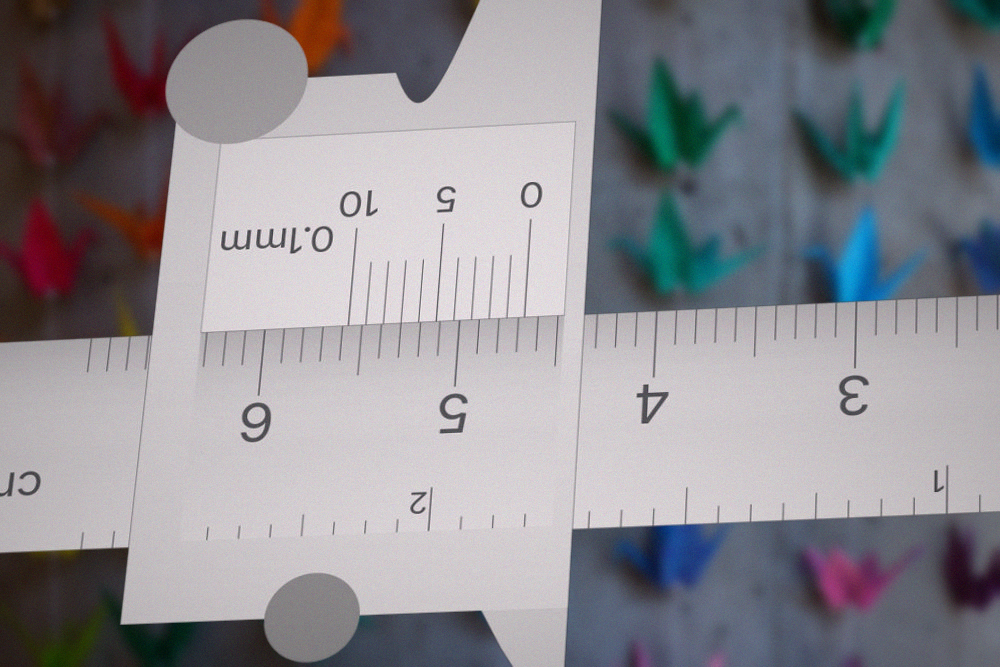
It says 46.7; mm
